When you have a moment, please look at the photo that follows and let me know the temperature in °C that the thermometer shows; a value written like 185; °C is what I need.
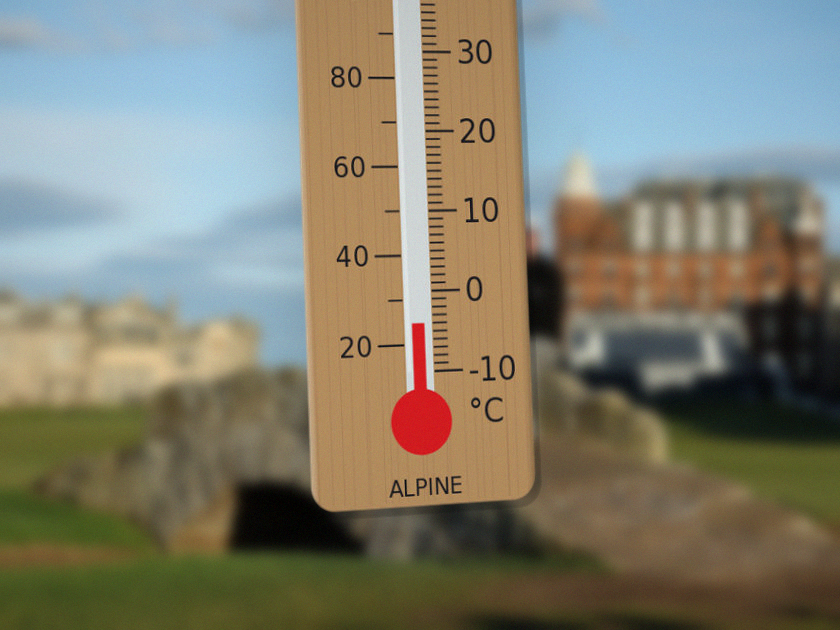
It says -4; °C
